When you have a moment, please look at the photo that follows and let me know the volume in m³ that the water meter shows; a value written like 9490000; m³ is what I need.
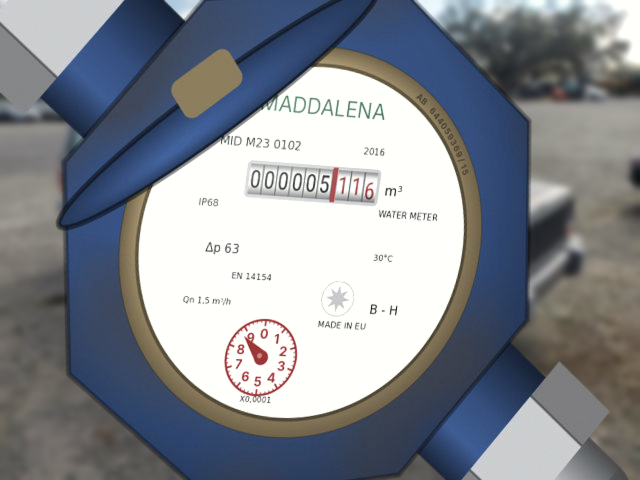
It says 5.1158; m³
